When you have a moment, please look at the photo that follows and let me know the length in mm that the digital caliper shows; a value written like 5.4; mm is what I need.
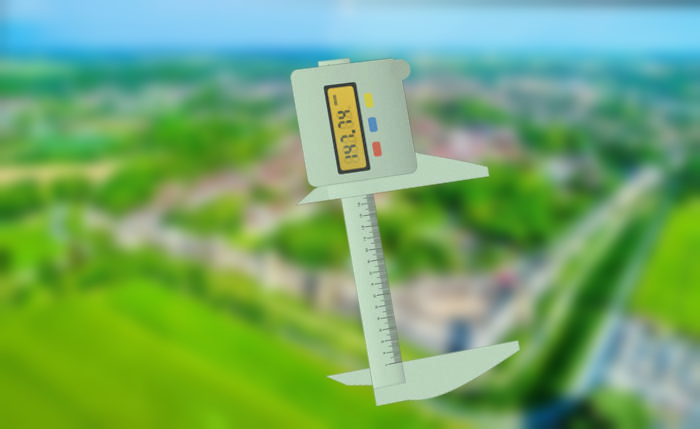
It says 147.74; mm
